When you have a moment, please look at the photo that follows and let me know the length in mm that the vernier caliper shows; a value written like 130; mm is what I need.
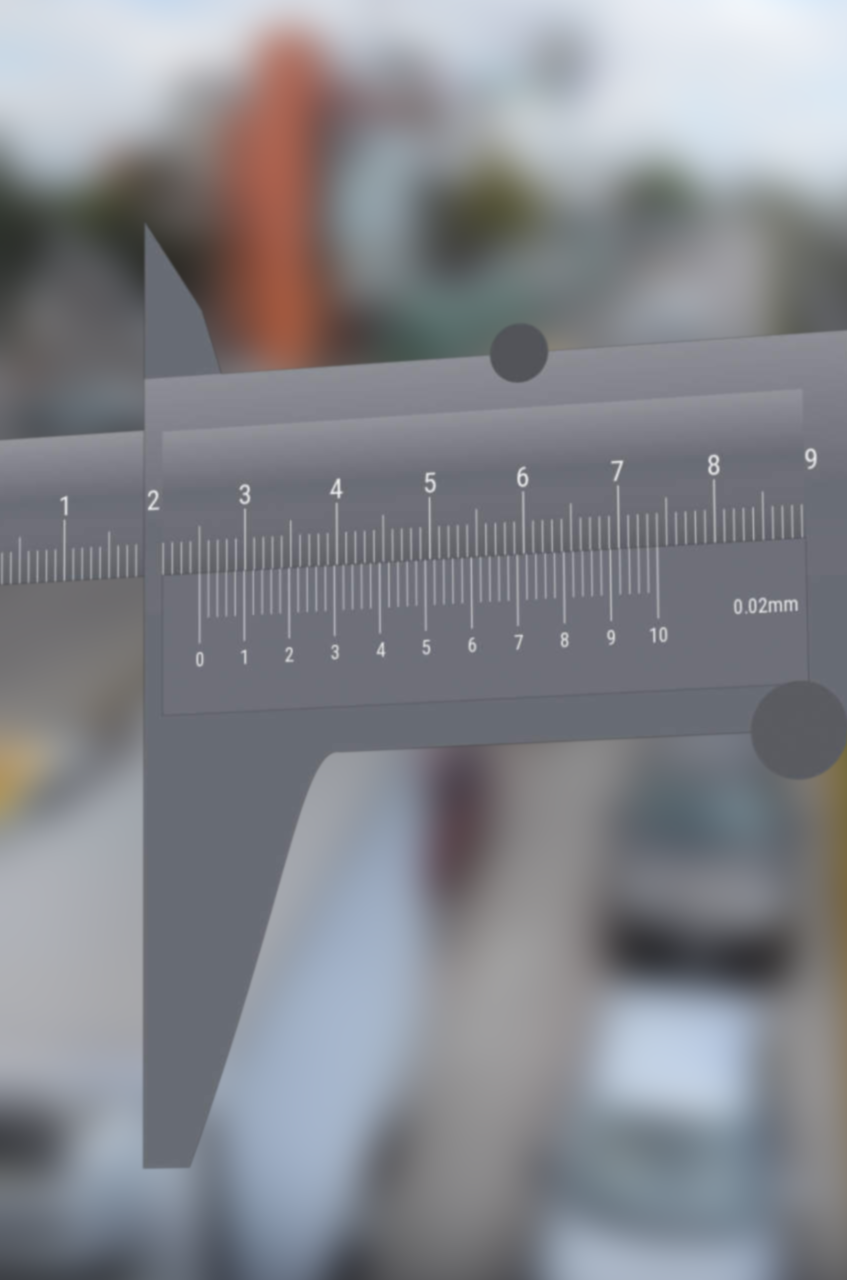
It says 25.0; mm
